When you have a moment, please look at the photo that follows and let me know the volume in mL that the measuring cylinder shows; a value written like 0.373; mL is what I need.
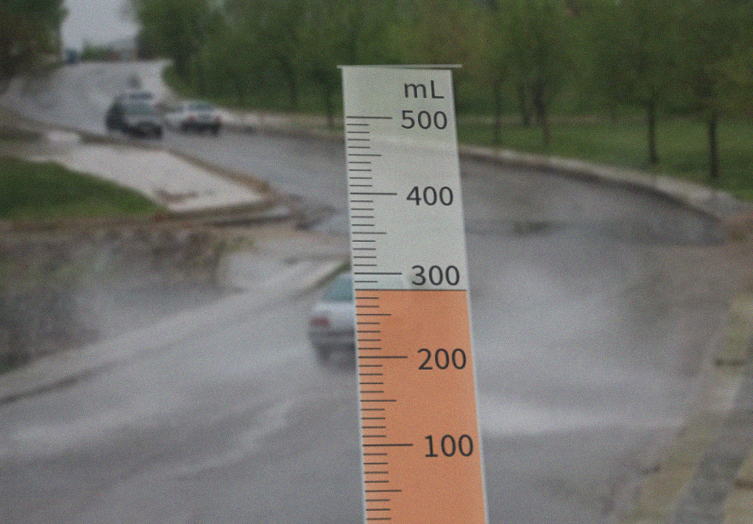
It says 280; mL
